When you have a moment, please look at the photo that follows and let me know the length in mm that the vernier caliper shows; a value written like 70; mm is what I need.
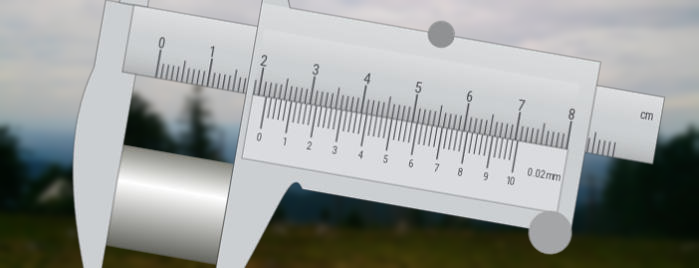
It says 21.5; mm
